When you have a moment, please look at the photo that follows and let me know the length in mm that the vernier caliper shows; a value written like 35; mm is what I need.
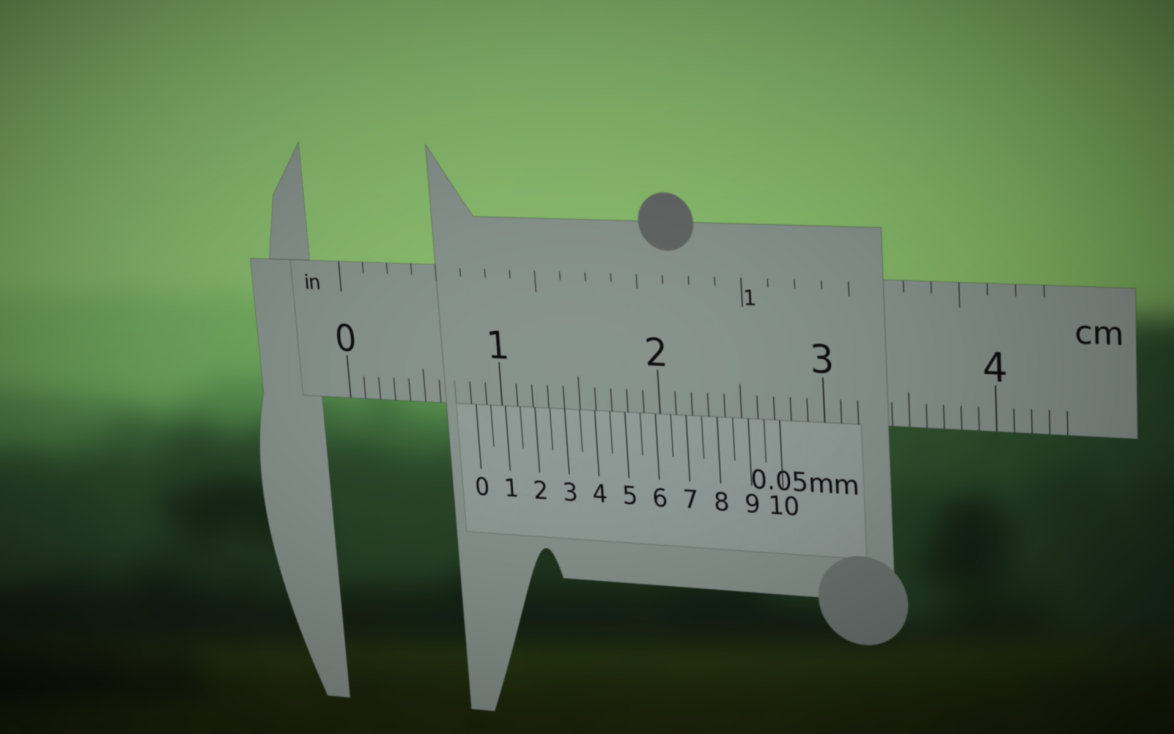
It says 8.3; mm
